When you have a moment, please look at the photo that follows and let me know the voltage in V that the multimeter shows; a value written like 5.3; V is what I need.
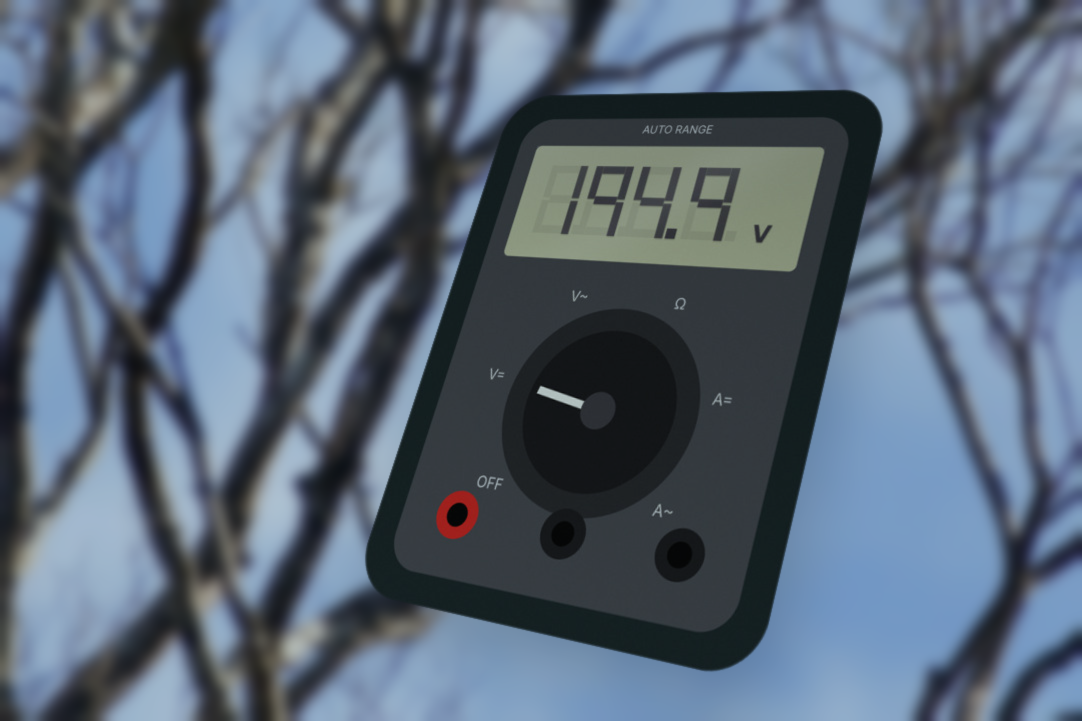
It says 194.9; V
